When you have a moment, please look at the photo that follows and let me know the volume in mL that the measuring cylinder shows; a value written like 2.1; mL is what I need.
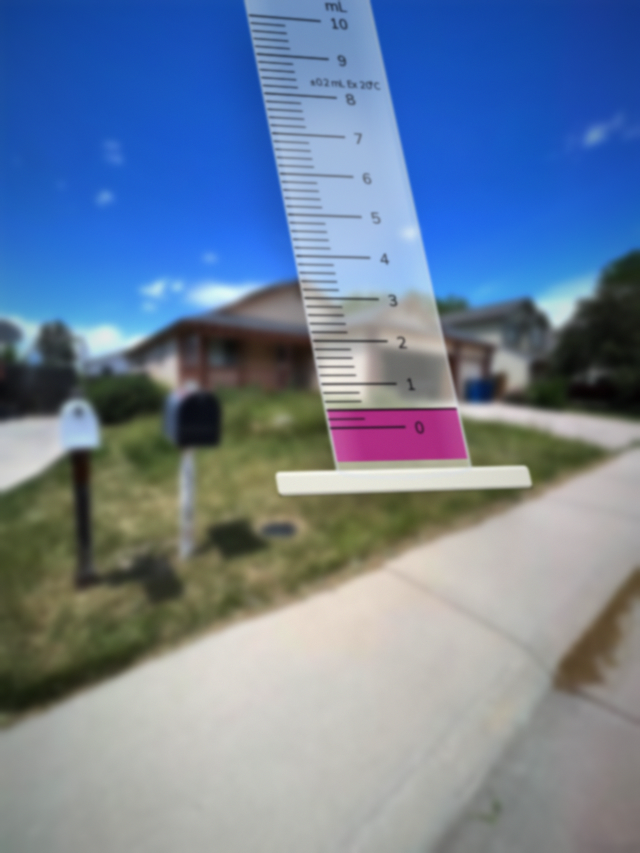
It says 0.4; mL
